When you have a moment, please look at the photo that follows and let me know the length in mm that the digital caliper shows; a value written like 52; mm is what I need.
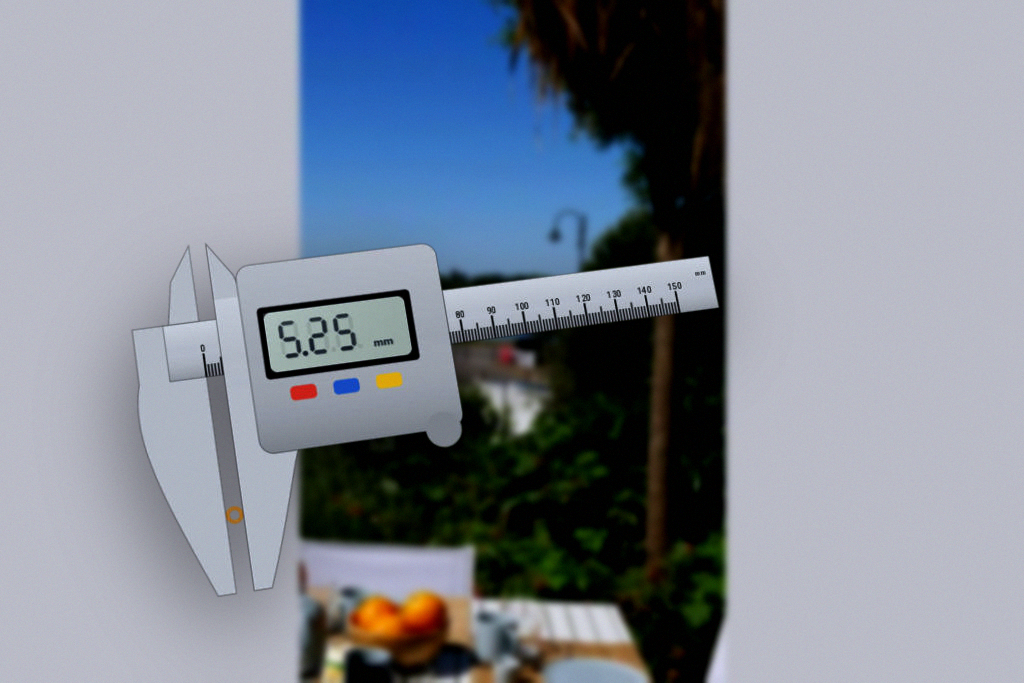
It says 5.25; mm
